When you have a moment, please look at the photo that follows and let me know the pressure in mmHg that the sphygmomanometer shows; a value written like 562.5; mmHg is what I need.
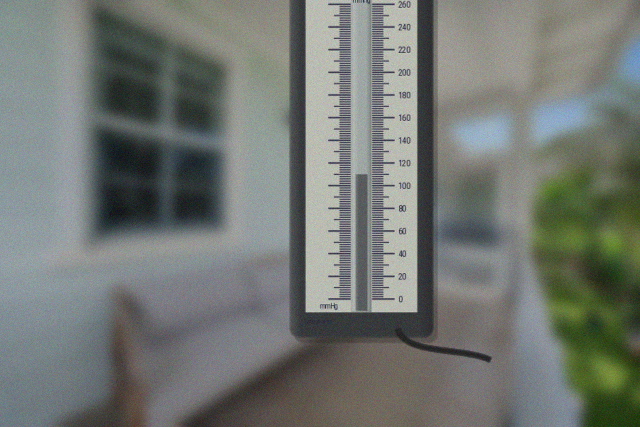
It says 110; mmHg
